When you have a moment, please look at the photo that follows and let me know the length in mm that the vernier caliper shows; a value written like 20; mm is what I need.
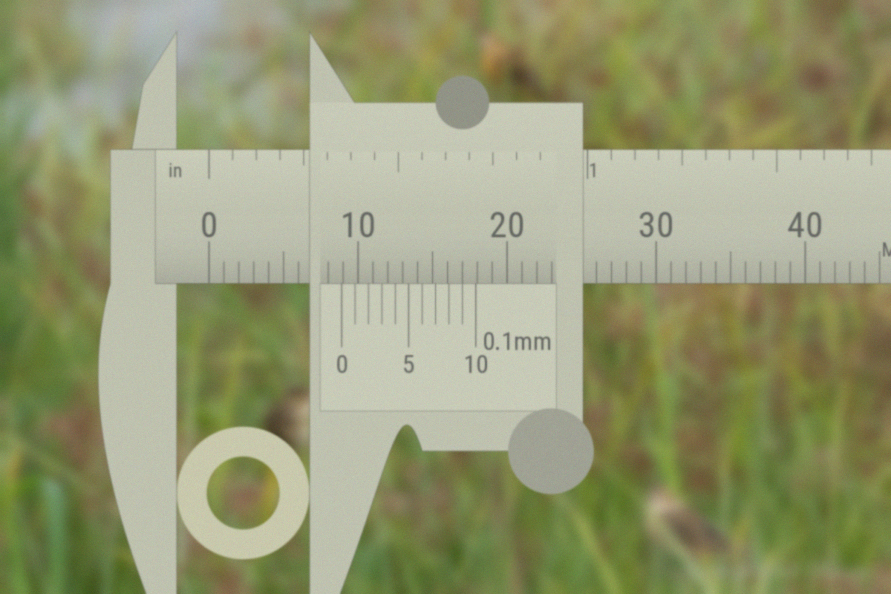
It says 8.9; mm
